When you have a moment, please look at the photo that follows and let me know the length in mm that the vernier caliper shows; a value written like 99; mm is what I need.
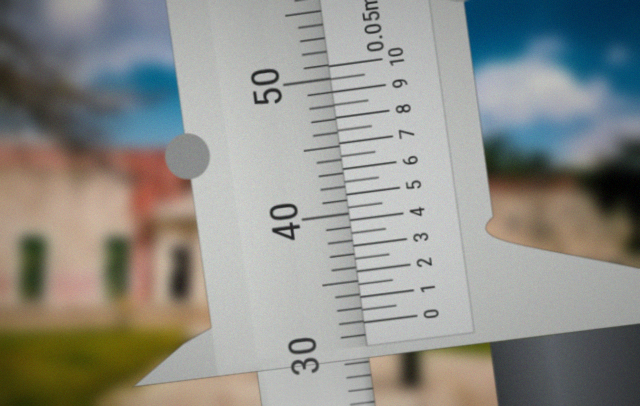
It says 31.9; mm
